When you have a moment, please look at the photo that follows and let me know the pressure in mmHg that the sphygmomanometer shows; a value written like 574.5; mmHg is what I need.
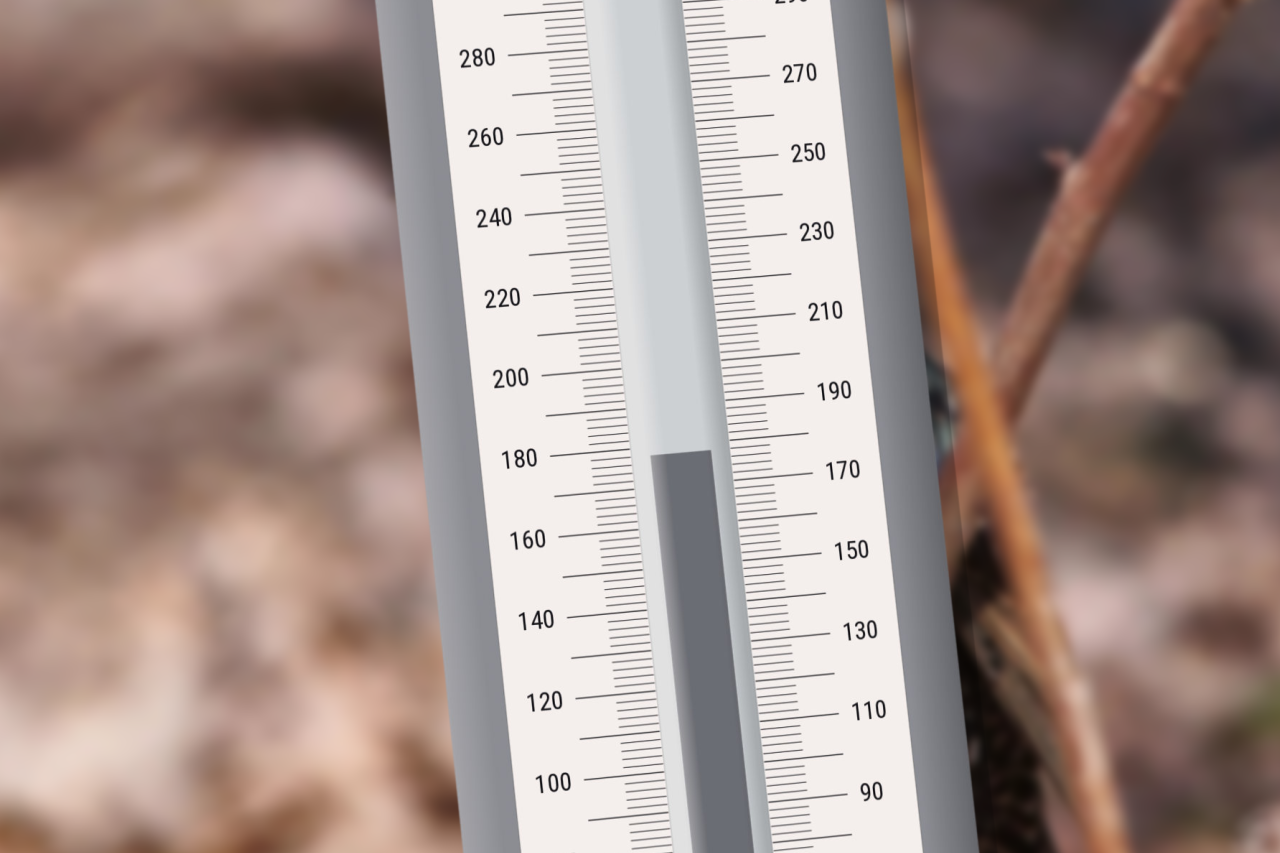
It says 178; mmHg
